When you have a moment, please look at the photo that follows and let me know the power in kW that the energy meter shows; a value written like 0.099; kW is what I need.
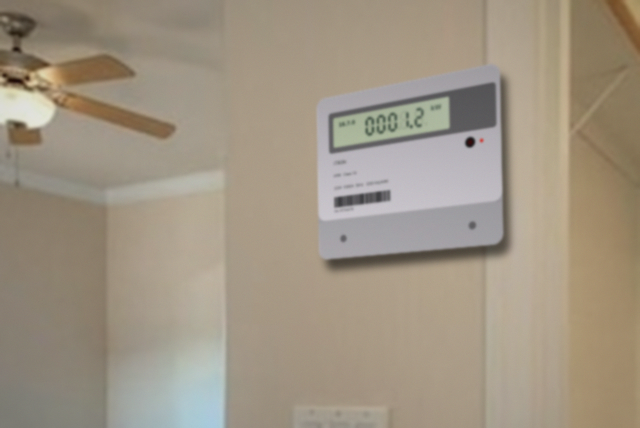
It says 1.2; kW
